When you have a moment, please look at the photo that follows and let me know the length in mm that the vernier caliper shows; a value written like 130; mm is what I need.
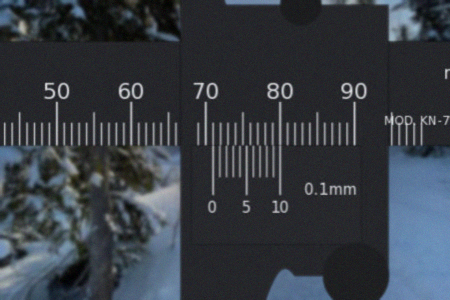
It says 71.0; mm
